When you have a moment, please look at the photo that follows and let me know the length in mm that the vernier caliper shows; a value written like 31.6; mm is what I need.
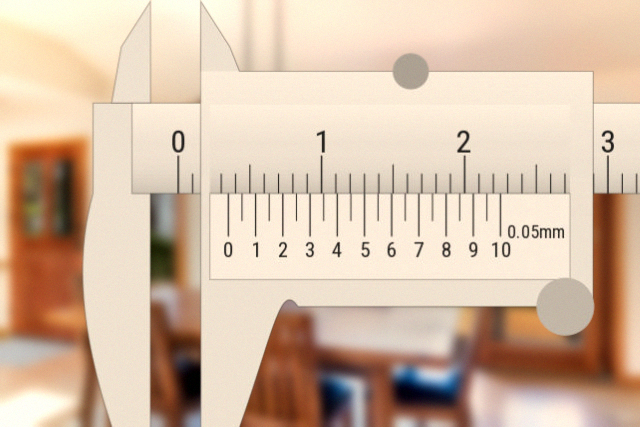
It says 3.5; mm
